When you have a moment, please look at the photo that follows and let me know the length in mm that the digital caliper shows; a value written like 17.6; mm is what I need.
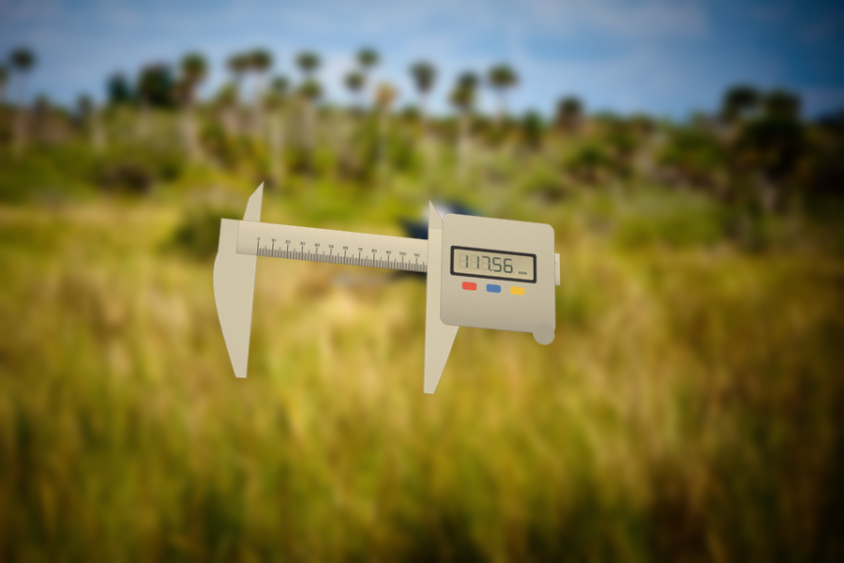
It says 117.56; mm
